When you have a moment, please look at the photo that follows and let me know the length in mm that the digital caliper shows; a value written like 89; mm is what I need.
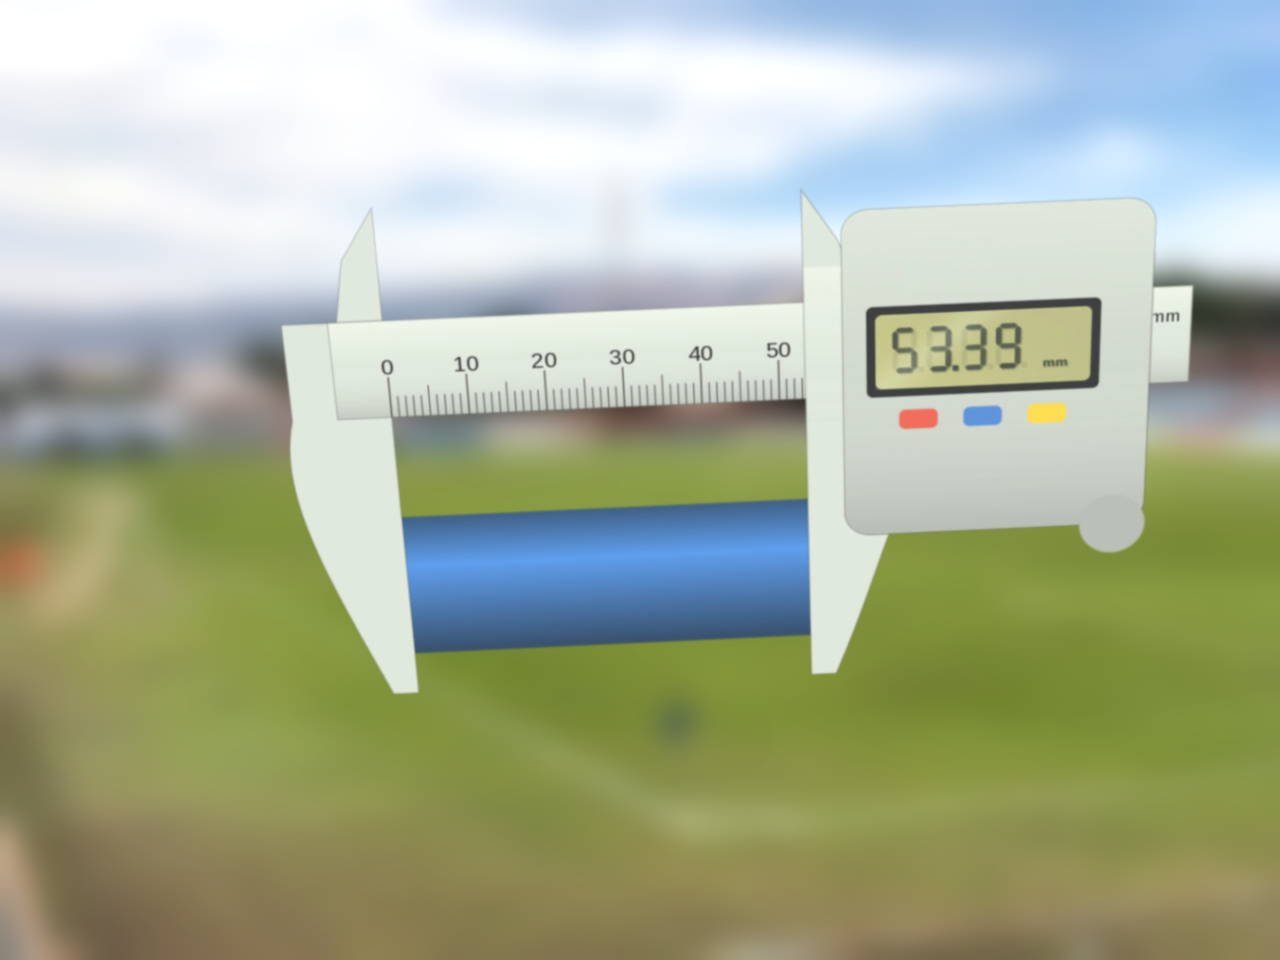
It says 53.39; mm
